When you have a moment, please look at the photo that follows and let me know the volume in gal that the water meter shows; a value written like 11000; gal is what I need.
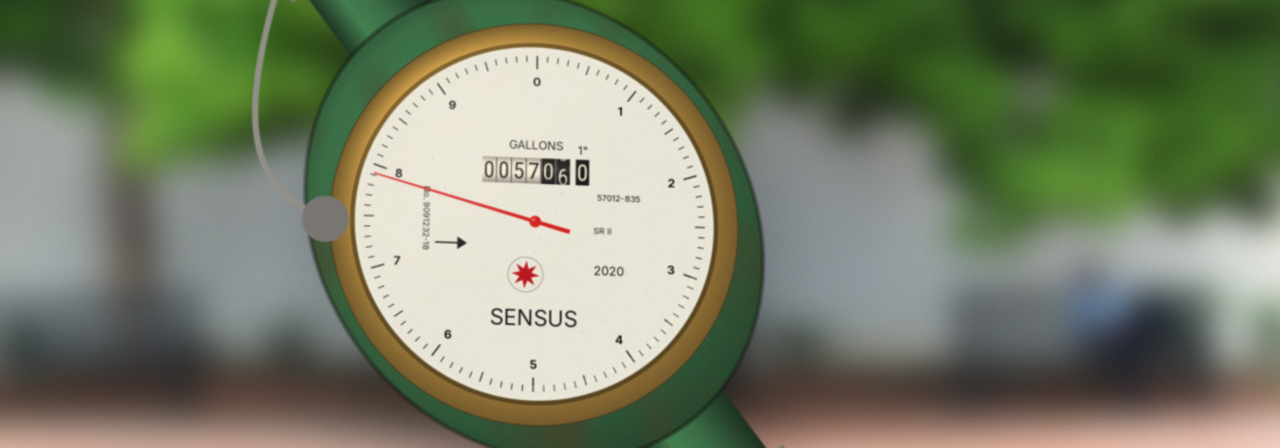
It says 57057.9; gal
